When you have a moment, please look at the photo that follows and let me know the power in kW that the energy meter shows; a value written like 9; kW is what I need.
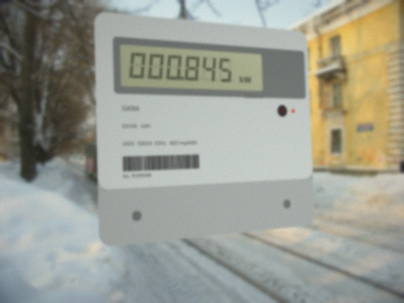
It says 0.845; kW
